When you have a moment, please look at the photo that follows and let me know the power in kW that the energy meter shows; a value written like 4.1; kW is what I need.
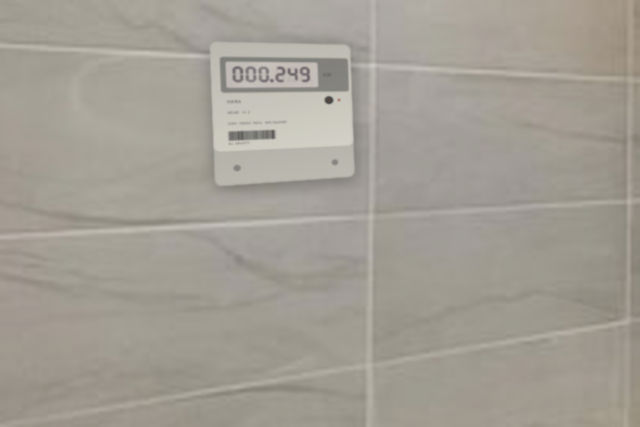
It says 0.249; kW
